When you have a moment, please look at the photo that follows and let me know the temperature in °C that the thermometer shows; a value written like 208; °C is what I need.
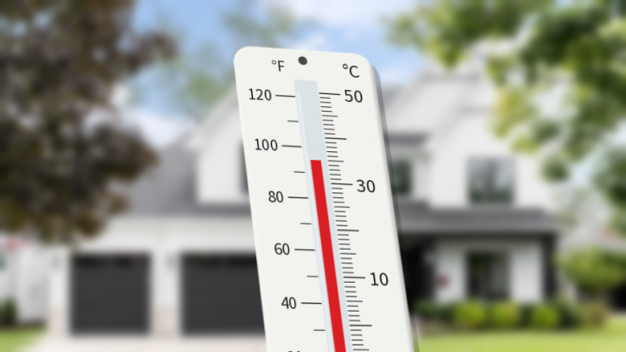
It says 35; °C
